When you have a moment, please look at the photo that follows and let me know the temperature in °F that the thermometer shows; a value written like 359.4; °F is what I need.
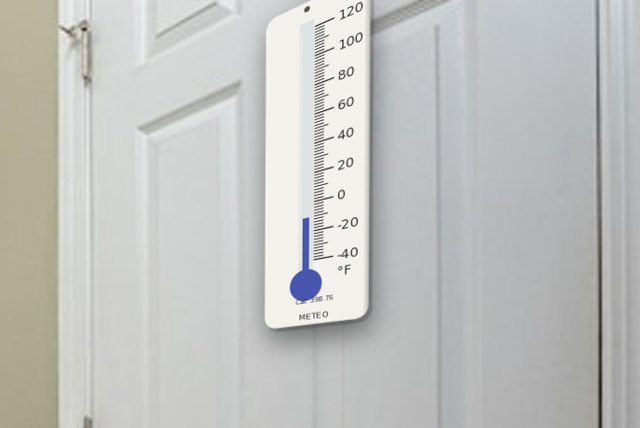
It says -10; °F
